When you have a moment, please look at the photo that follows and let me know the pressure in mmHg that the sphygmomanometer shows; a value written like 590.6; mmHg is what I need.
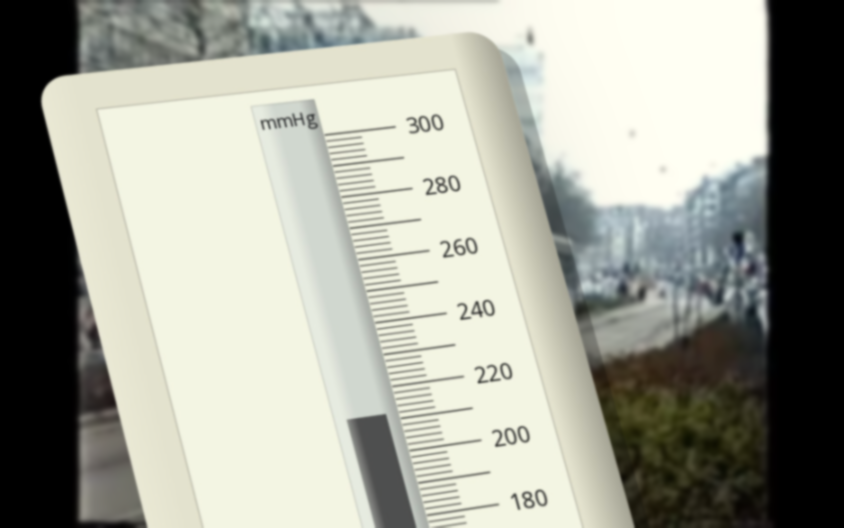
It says 212; mmHg
